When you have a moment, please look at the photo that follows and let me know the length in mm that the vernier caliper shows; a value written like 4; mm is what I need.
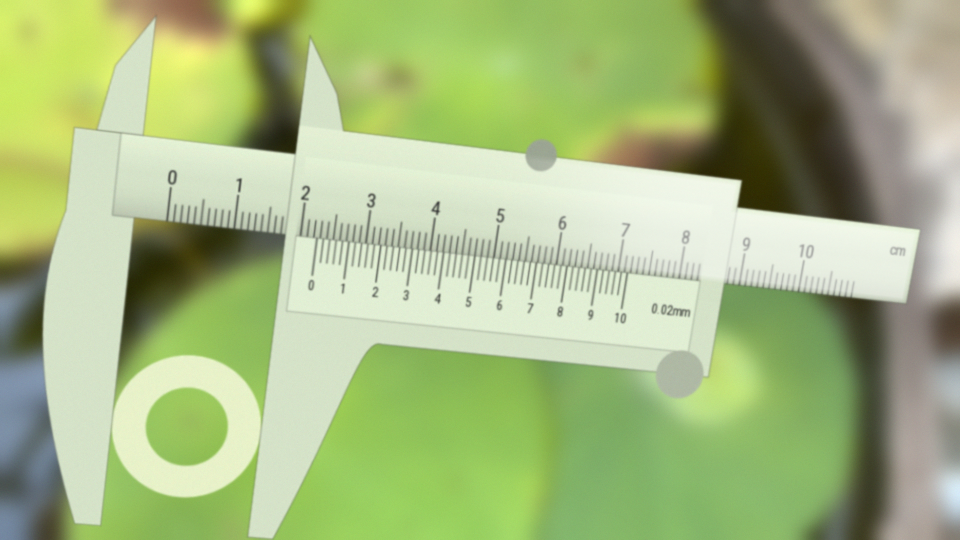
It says 22.5; mm
